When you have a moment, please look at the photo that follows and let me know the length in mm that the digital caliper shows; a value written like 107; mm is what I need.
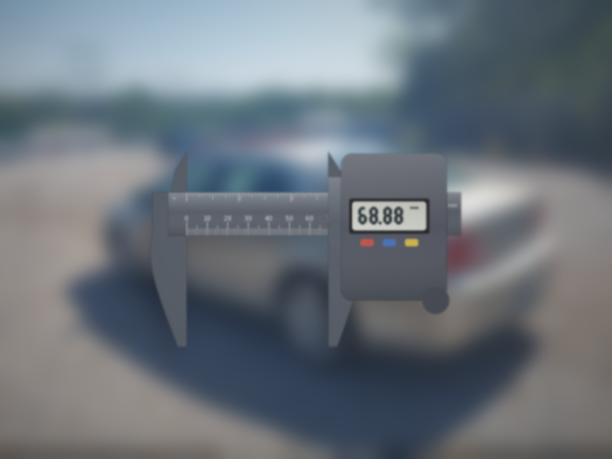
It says 68.88; mm
